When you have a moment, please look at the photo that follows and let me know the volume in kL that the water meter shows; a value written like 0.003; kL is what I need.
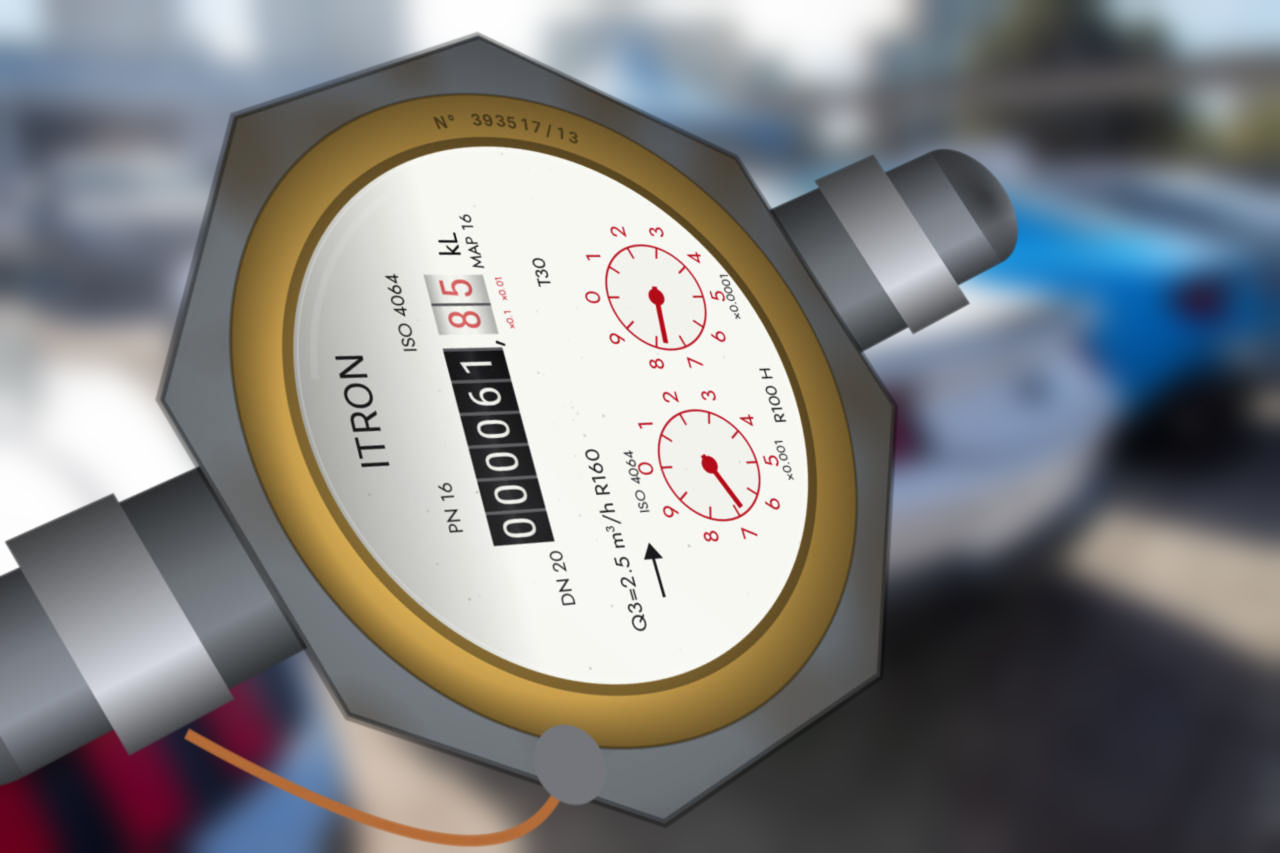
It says 61.8567; kL
